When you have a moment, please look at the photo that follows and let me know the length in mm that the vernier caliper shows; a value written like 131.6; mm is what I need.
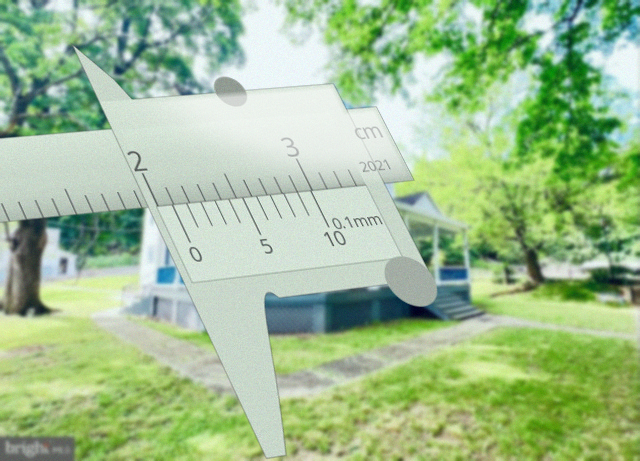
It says 20.9; mm
